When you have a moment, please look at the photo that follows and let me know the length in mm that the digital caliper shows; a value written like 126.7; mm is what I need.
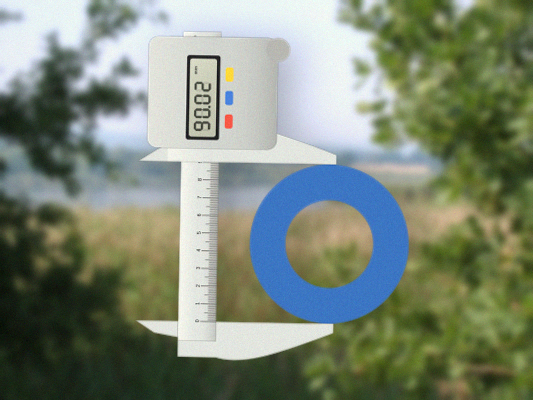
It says 90.02; mm
